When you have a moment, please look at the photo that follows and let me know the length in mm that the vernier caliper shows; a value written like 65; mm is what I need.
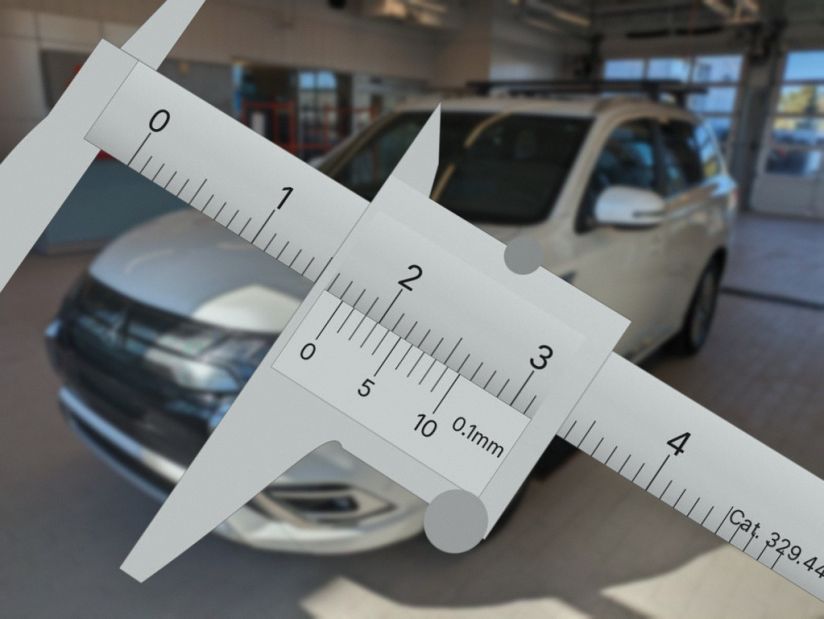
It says 17.2; mm
